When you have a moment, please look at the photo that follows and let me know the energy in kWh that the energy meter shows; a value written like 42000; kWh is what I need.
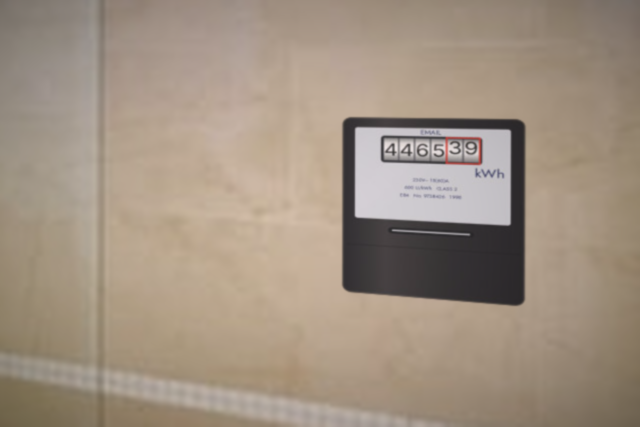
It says 4465.39; kWh
